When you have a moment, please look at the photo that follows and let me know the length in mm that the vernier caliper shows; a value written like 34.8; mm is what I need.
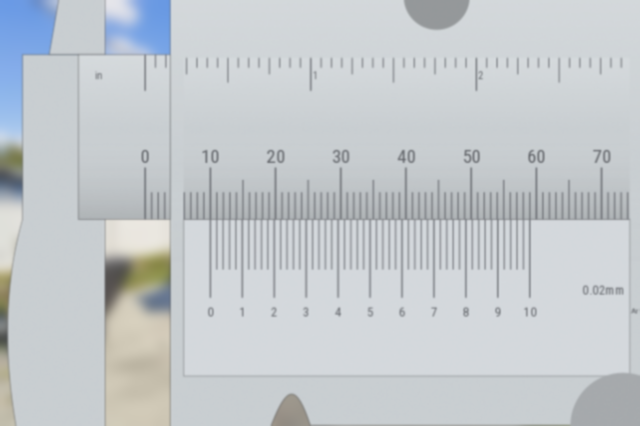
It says 10.0; mm
